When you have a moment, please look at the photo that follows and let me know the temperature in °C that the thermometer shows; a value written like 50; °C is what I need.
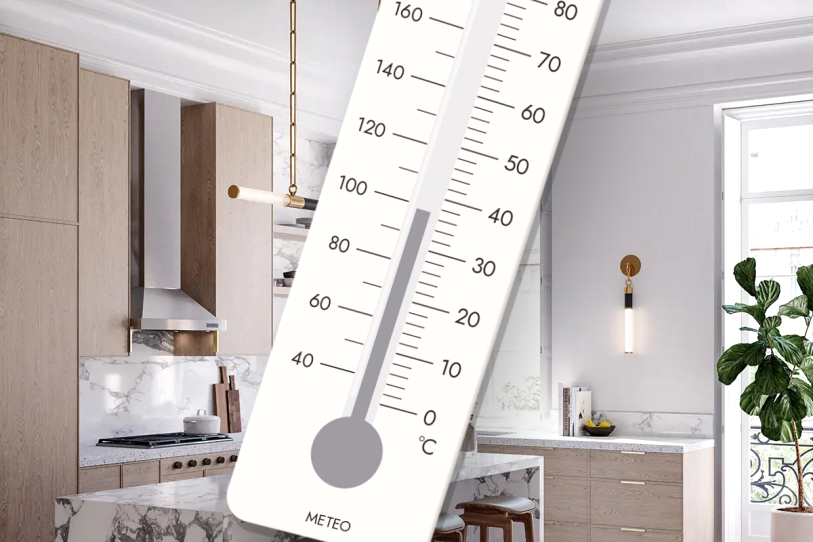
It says 37; °C
